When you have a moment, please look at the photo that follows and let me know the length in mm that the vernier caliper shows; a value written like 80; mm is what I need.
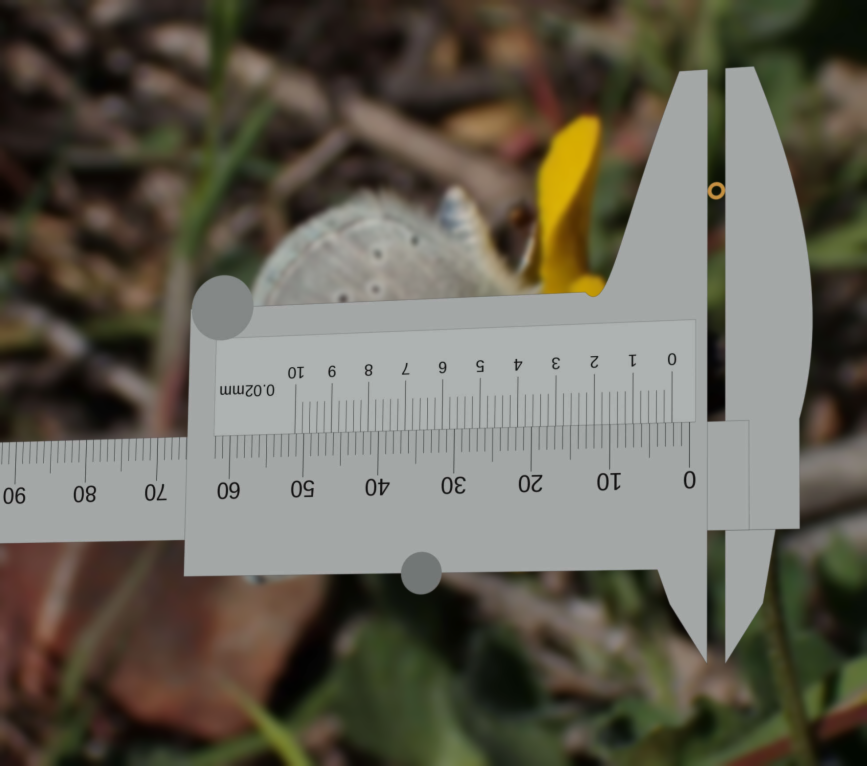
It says 2.2; mm
